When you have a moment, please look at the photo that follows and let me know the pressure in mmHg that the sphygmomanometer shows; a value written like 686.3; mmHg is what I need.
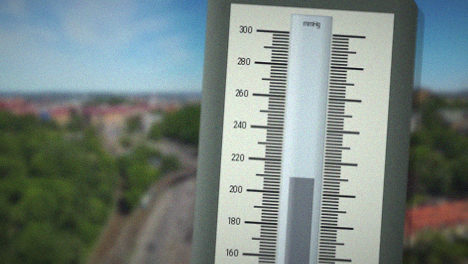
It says 210; mmHg
